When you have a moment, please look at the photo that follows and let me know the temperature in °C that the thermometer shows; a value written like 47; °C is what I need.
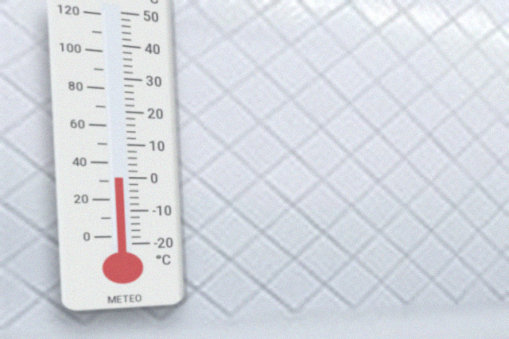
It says 0; °C
